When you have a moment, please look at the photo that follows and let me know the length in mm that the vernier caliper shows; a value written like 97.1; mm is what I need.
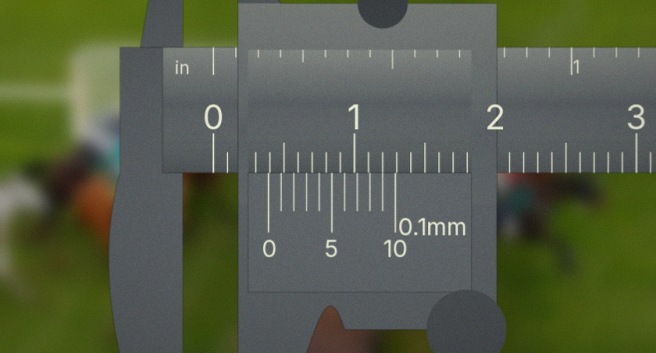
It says 3.9; mm
